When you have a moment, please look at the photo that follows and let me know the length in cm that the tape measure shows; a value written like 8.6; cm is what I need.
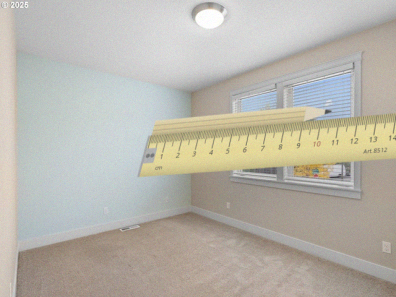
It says 10.5; cm
